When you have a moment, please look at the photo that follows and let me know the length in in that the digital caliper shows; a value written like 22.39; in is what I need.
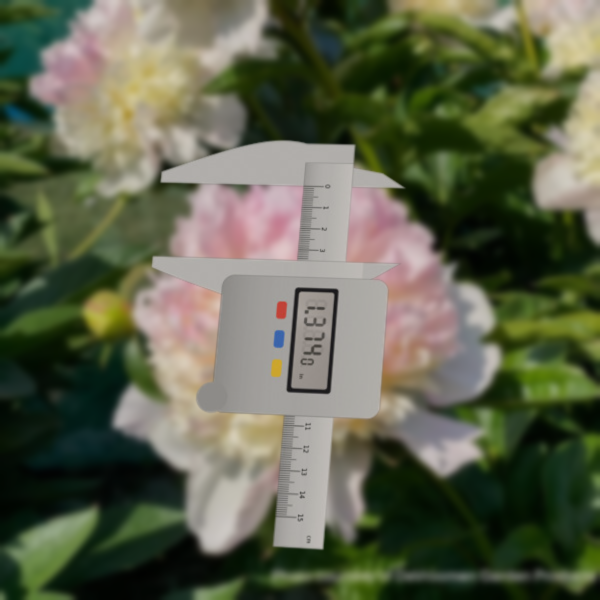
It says 1.3740; in
